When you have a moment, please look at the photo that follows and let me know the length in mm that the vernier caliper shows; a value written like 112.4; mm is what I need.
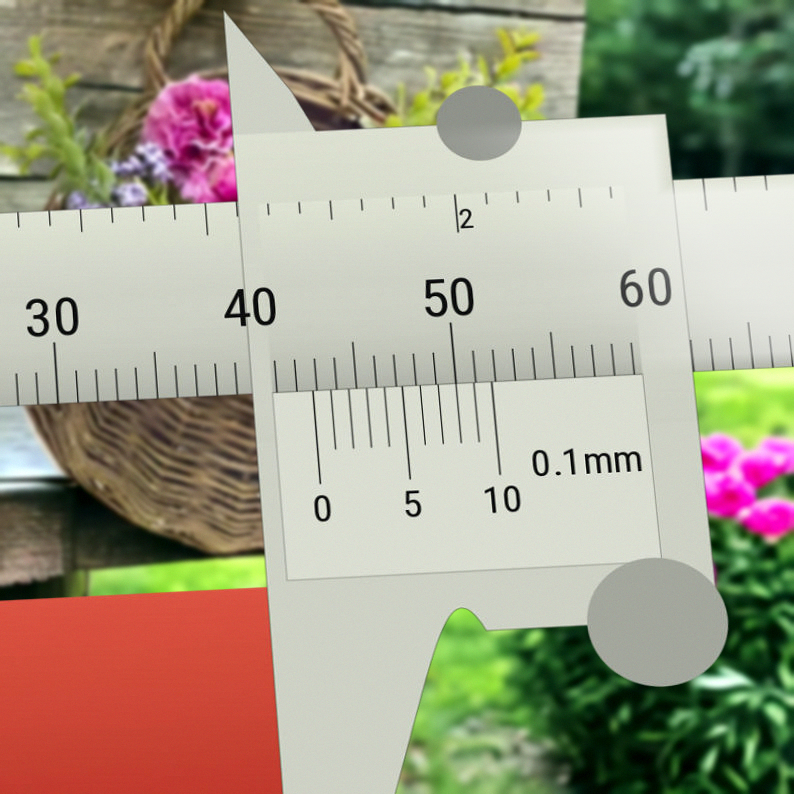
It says 42.8; mm
